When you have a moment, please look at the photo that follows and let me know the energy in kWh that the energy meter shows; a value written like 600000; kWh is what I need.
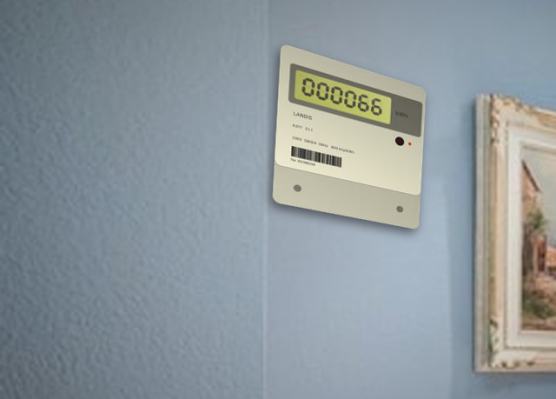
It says 66; kWh
